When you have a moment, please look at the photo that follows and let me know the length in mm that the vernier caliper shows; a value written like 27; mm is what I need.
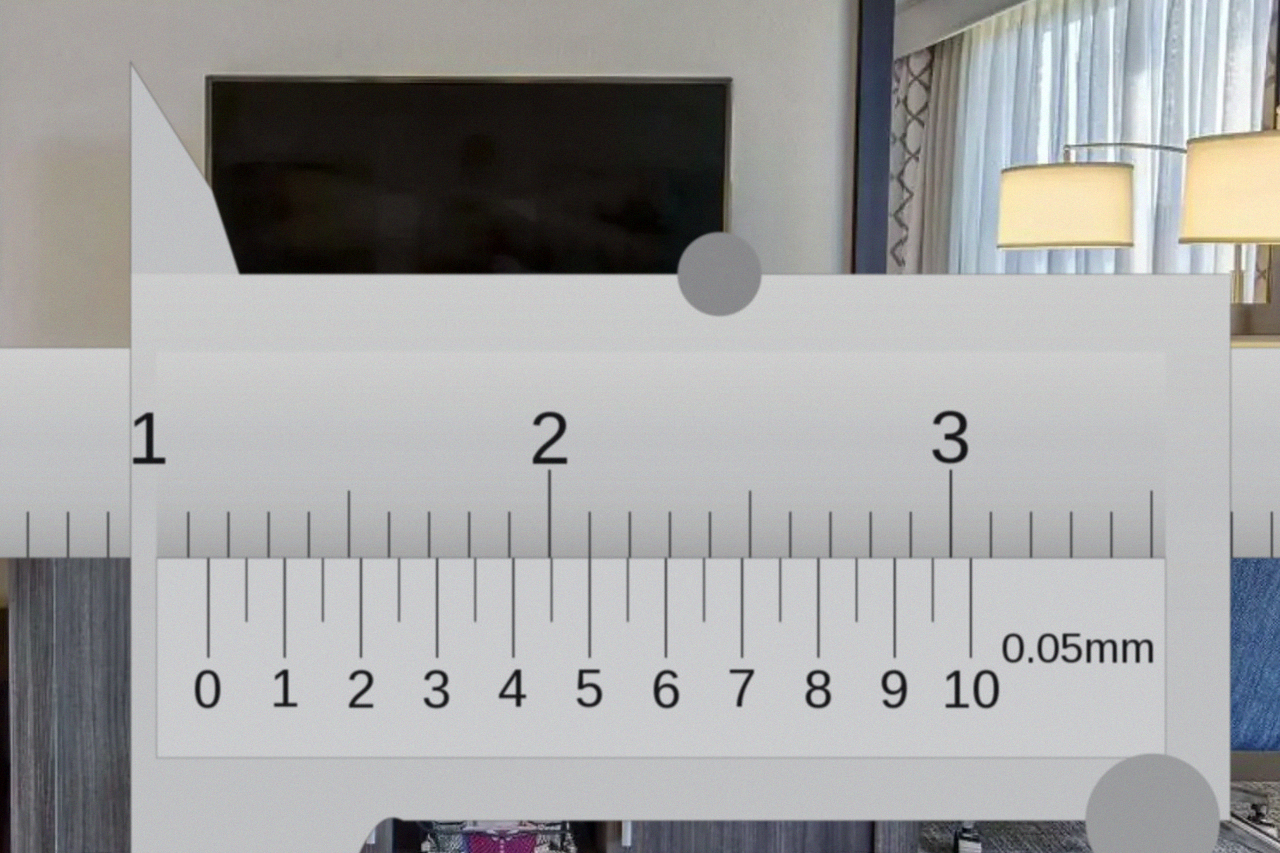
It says 11.50; mm
